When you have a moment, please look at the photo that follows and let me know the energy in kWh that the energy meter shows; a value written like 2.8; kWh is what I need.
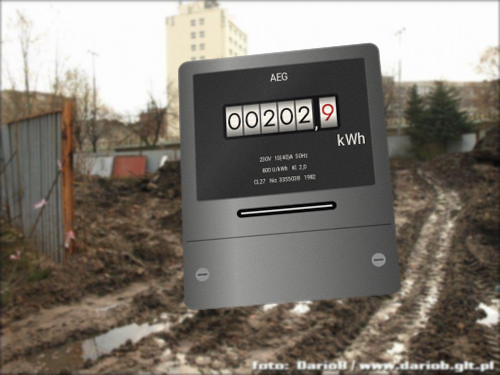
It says 202.9; kWh
